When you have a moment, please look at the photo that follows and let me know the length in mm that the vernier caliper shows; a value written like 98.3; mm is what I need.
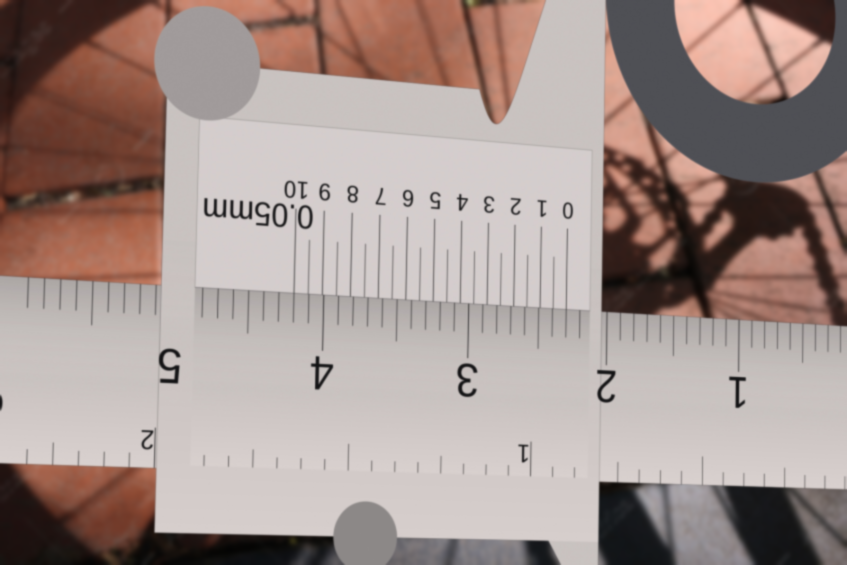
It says 23.0; mm
